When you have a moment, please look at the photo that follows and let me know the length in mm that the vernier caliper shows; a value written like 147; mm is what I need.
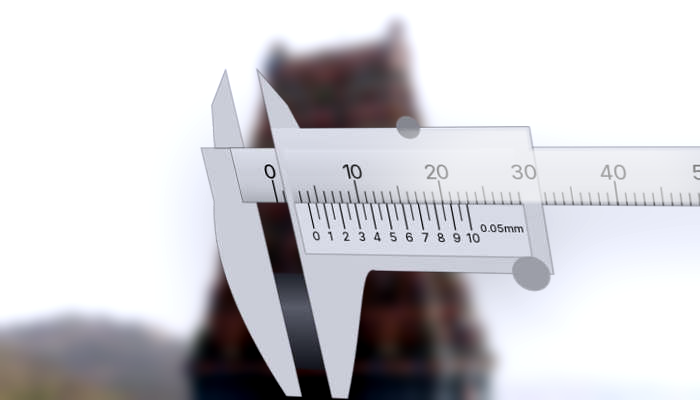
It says 3.8; mm
